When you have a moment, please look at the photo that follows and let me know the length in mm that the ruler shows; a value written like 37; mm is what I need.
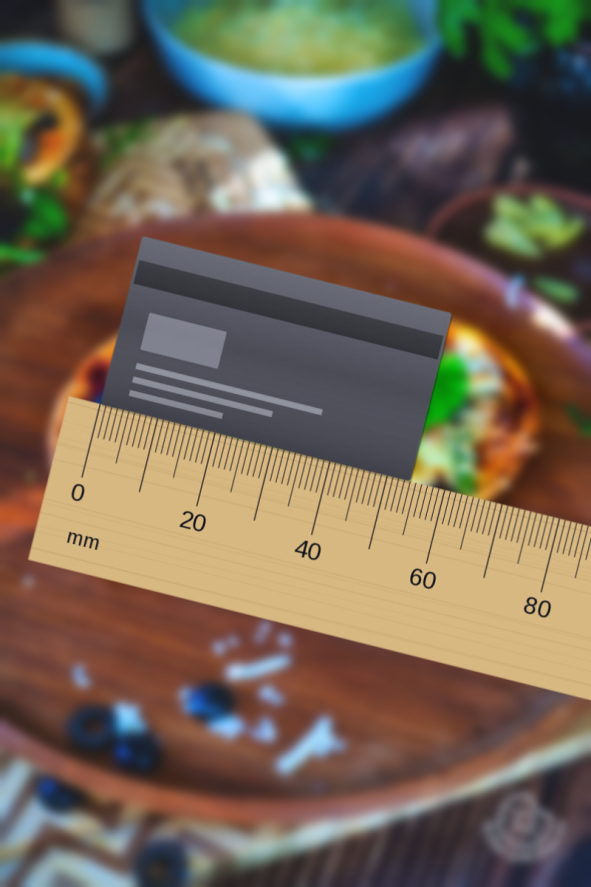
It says 54; mm
